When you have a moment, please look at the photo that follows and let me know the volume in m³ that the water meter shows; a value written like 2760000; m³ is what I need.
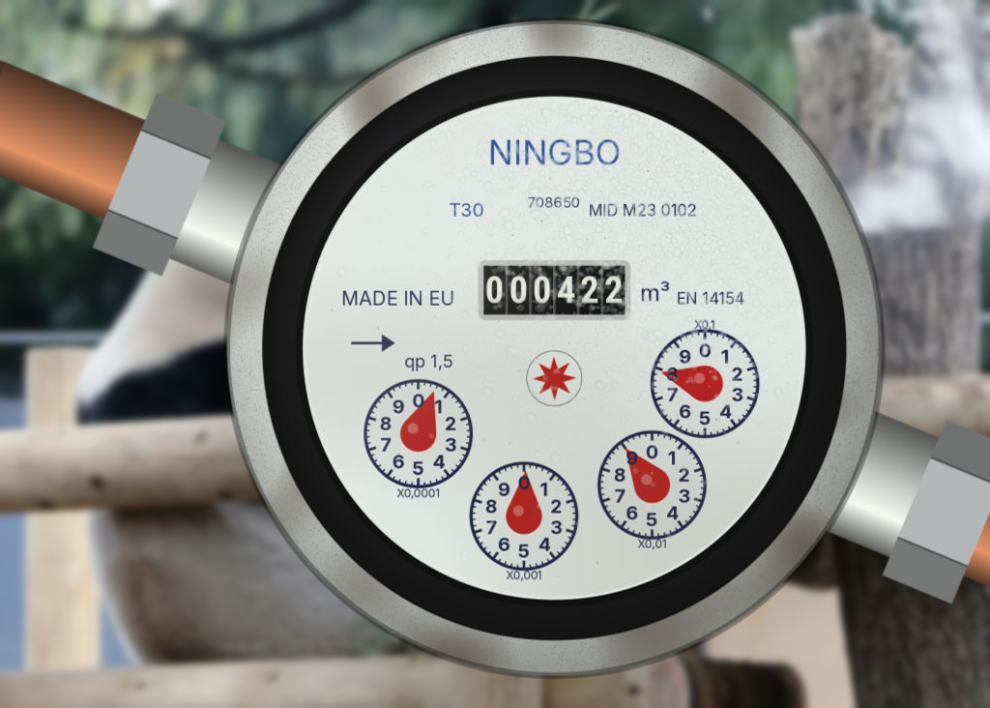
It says 422.7900; m³
